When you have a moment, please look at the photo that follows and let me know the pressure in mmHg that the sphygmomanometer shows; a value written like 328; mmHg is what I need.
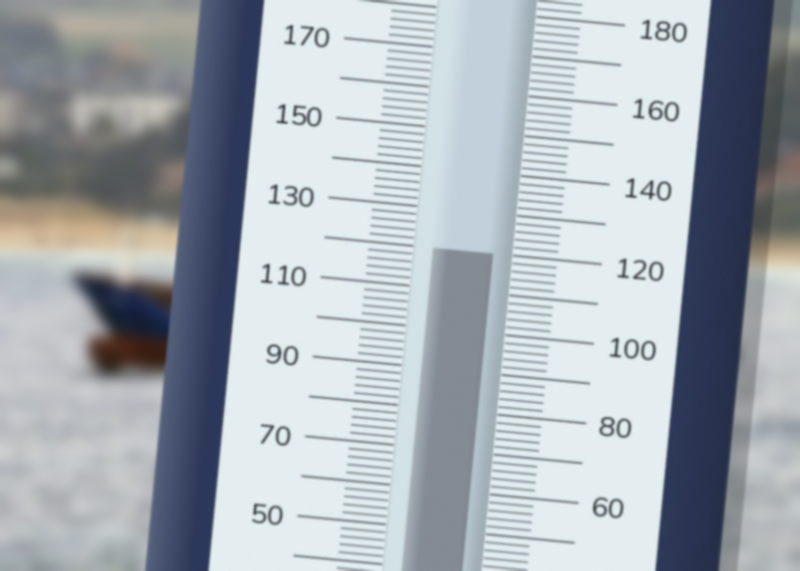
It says 120; mmHg
